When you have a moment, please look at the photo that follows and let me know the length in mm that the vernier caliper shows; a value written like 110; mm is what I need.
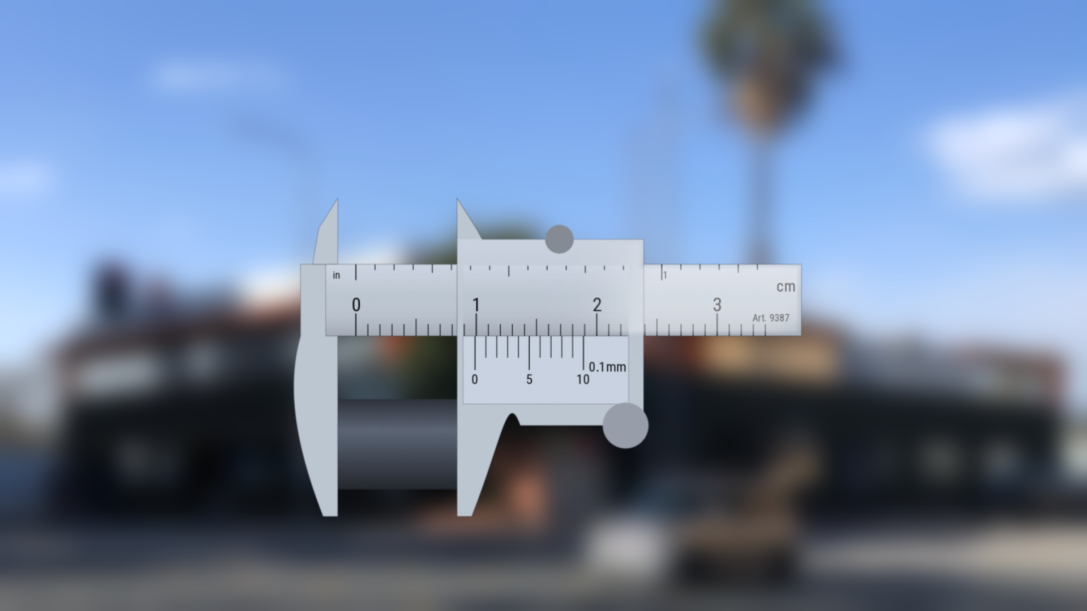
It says 9.9; mm
